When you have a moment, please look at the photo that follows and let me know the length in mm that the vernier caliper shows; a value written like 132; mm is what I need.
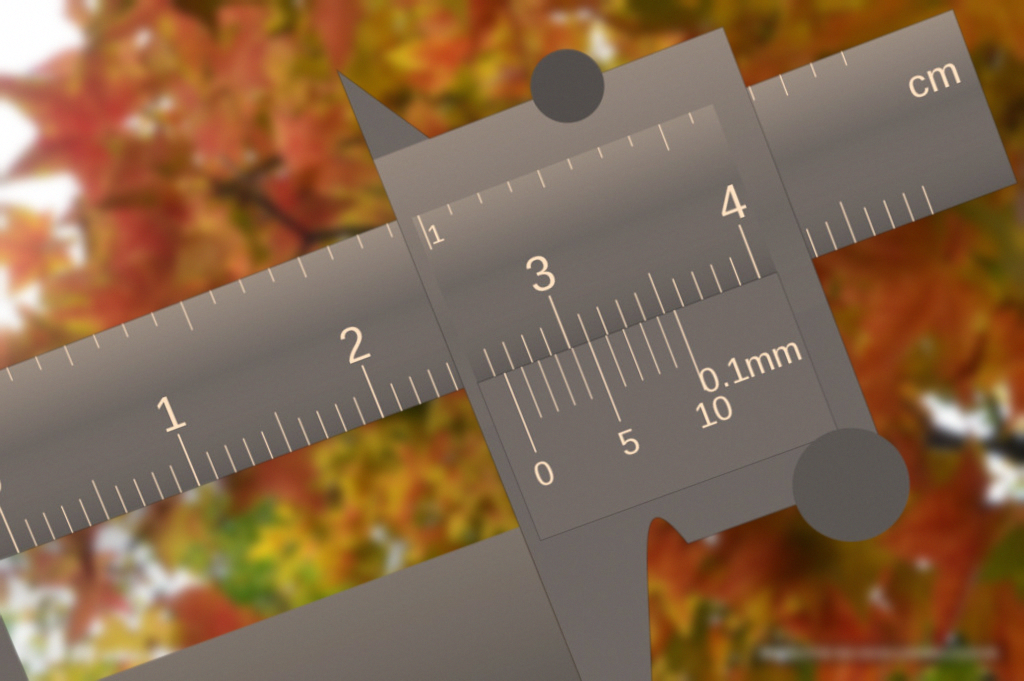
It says 26.5; mm
